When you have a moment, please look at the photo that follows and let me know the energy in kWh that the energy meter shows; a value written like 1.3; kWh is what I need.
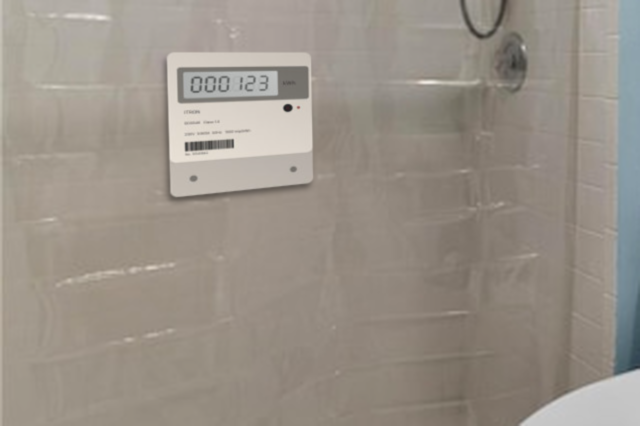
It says 123; kWh
